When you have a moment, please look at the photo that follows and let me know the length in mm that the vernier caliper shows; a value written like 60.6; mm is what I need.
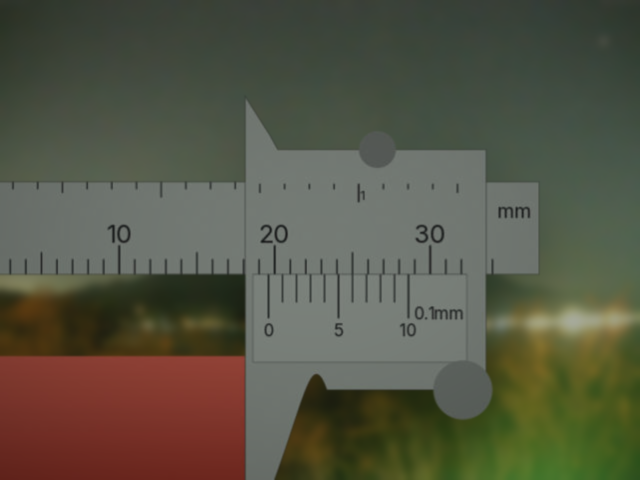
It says 19.6; mm
